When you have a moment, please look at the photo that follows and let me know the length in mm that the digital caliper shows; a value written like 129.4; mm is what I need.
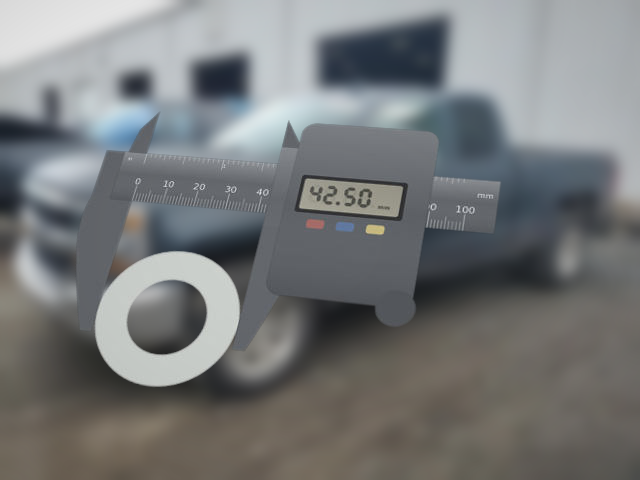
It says 42.50; mm
